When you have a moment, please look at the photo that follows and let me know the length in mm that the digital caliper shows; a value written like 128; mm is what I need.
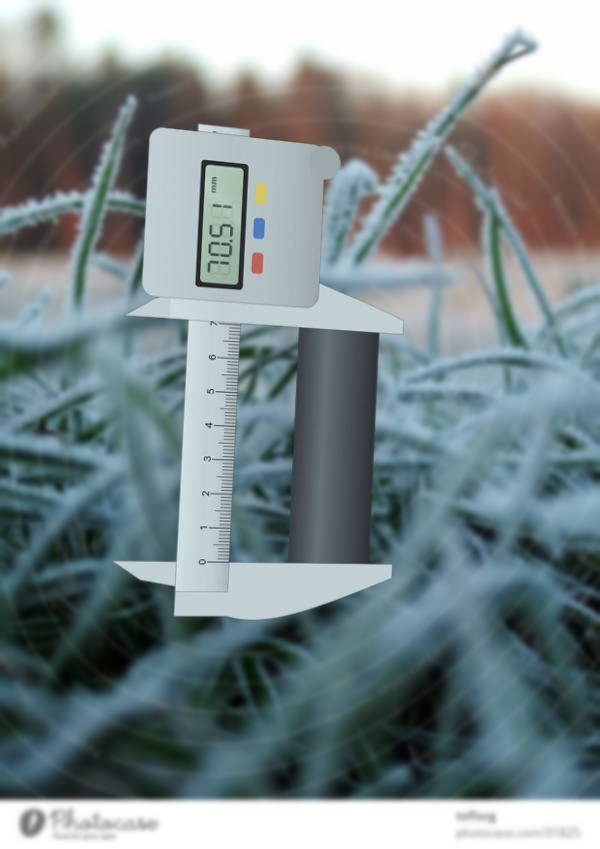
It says 70.51; mm
